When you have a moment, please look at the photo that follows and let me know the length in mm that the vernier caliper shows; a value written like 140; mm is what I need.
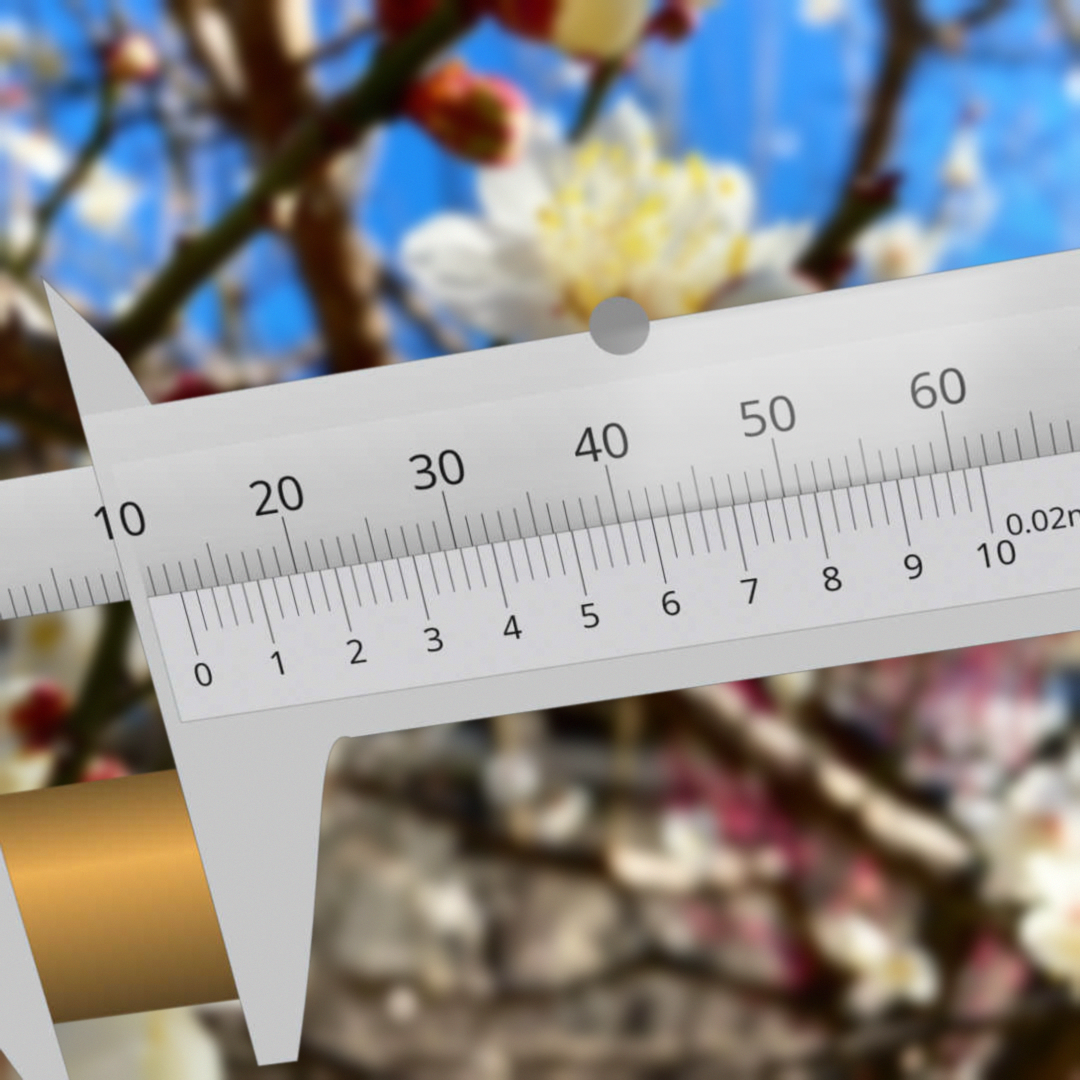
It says 12.6; mm
